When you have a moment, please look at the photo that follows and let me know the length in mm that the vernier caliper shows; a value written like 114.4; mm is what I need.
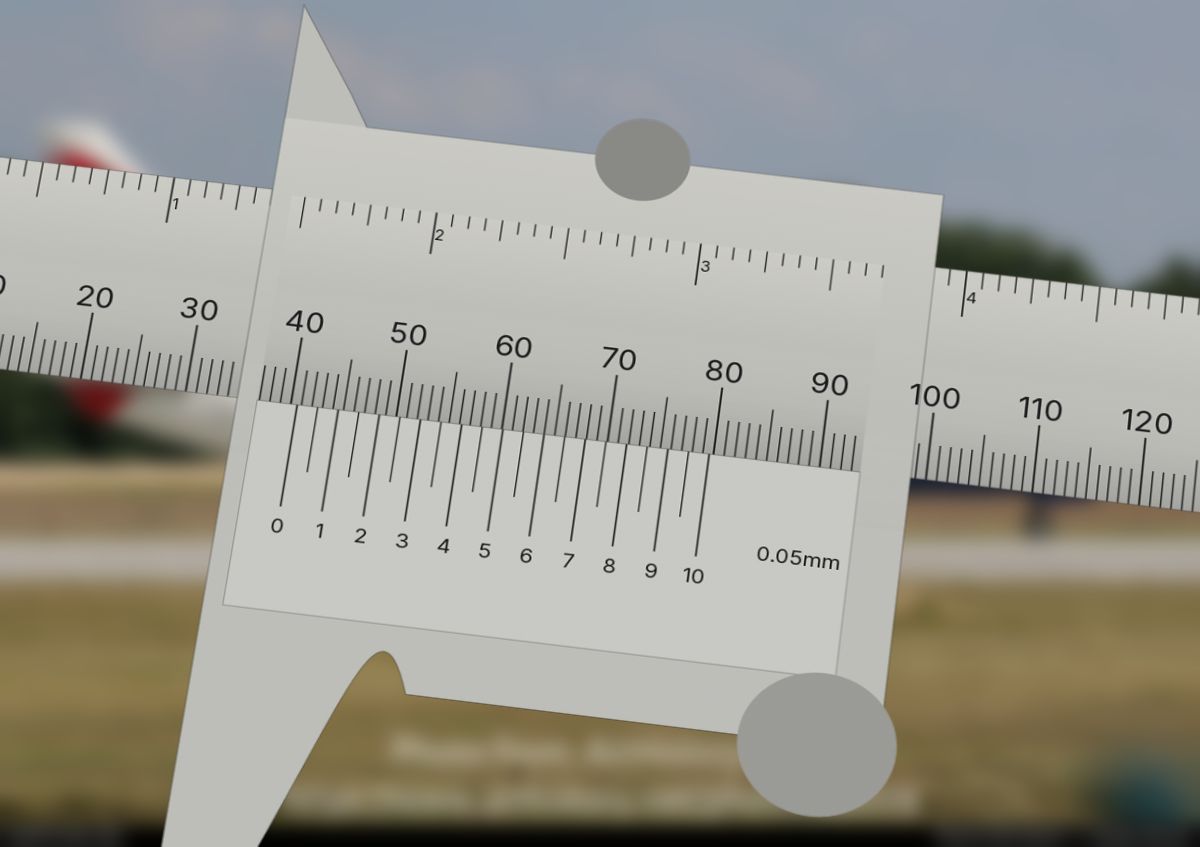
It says 40.6; mm
